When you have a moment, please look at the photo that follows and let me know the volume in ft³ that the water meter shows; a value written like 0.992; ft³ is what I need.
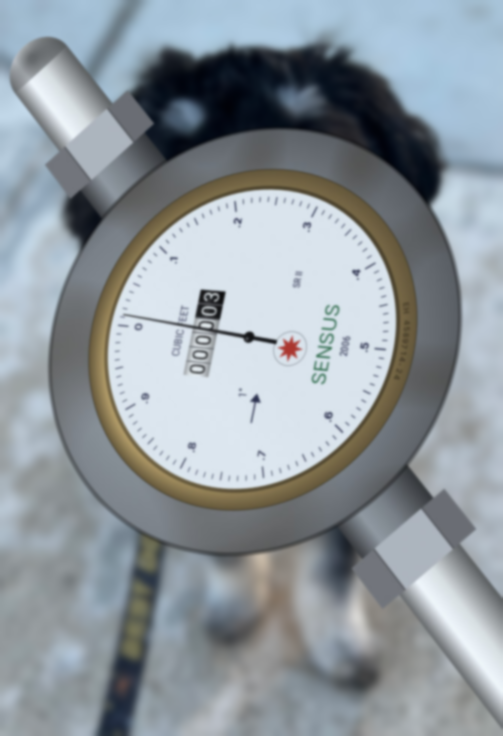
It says 3.01; ft³
